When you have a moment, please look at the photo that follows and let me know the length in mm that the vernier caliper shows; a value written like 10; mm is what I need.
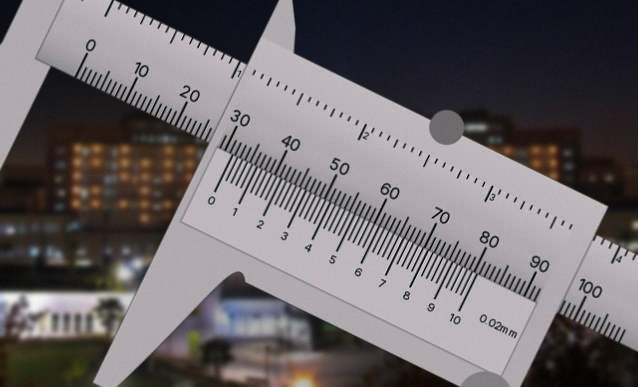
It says 31.6; mm
